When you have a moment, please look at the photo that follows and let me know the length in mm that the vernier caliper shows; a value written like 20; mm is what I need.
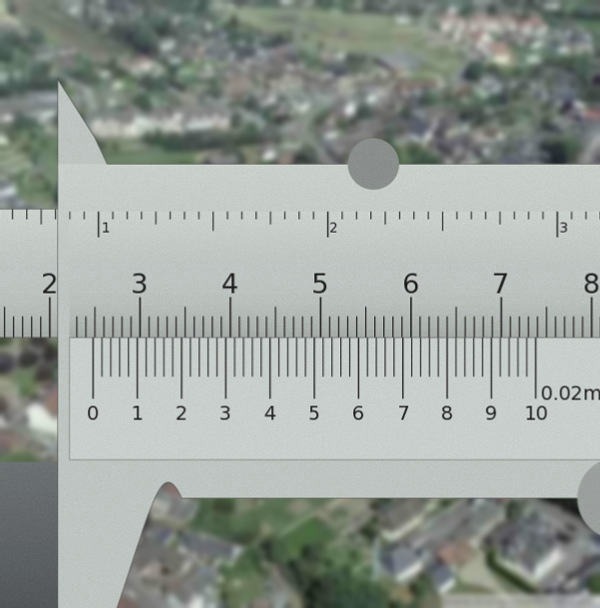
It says 24.8; mm
